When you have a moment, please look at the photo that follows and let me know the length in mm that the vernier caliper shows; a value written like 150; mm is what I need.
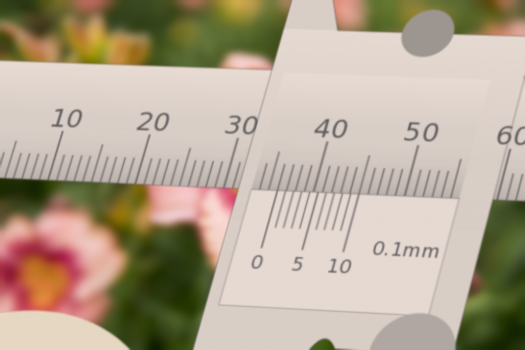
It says 36.0; mm
